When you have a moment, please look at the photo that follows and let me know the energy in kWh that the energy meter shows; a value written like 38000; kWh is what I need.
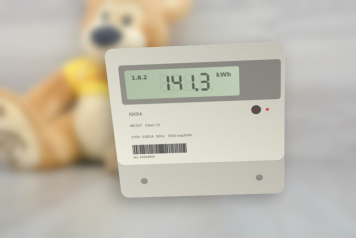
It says 141.3; kWh
